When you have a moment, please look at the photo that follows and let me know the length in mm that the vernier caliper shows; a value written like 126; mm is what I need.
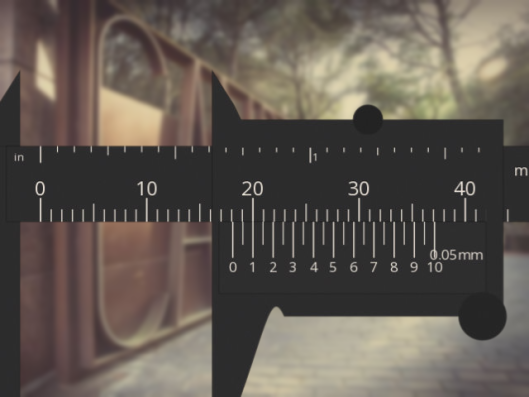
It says 18.1; mm
